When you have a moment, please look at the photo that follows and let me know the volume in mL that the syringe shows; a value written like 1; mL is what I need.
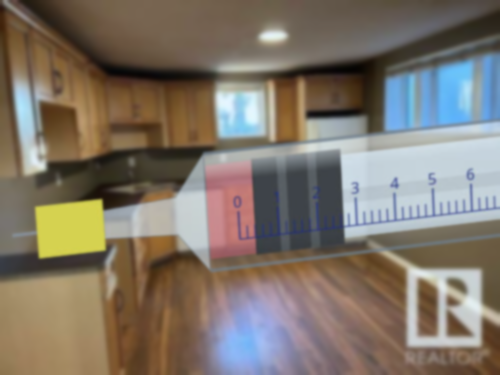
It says 0.4; mL
